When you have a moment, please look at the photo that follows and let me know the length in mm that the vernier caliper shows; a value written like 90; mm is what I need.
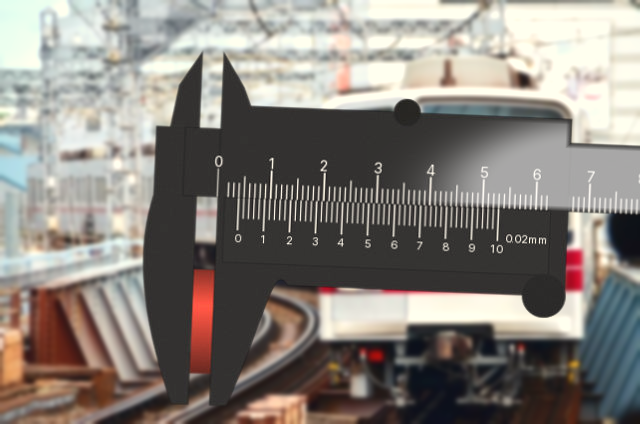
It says 4.0; mm
